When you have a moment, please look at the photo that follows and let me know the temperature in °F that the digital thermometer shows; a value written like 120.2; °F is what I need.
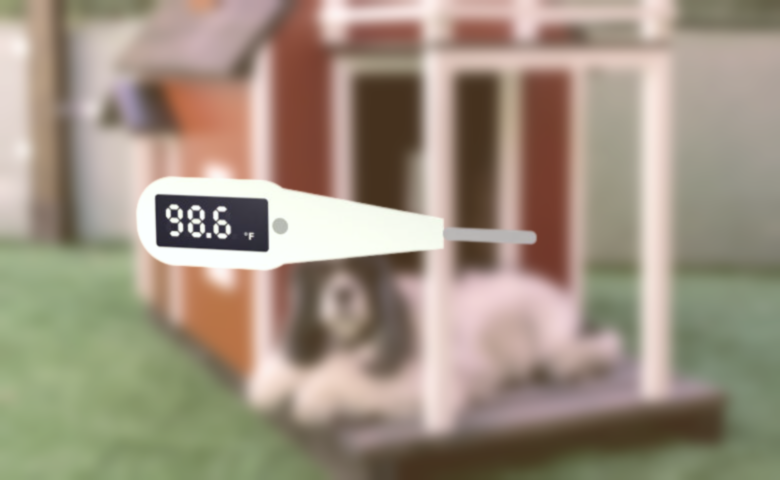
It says 98.6; °F
